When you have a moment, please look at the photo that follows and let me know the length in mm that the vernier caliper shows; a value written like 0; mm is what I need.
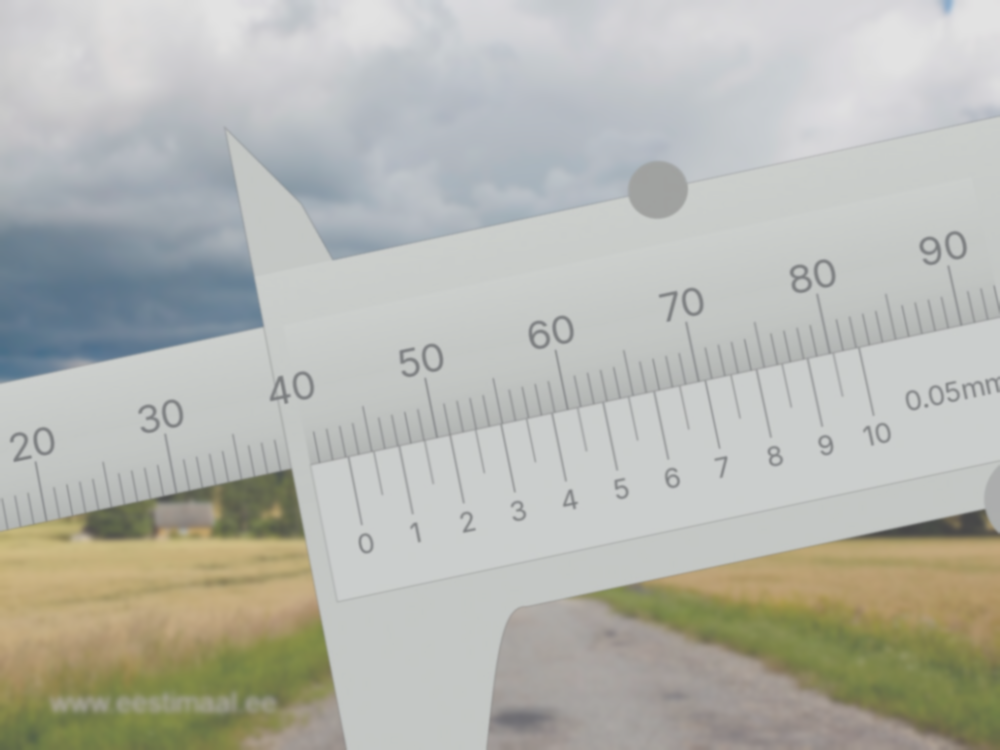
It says 43.2; mm
